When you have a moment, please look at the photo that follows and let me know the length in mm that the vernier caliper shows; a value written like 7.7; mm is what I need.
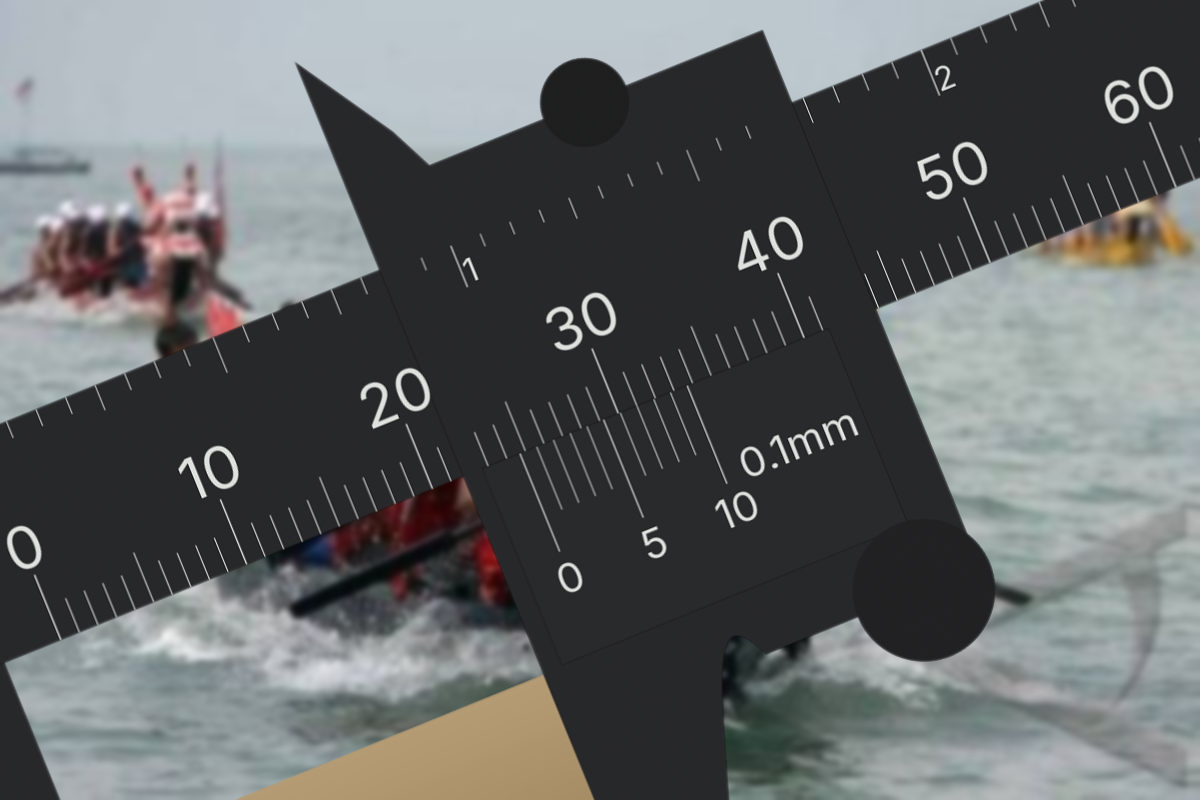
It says 24.7; mm
